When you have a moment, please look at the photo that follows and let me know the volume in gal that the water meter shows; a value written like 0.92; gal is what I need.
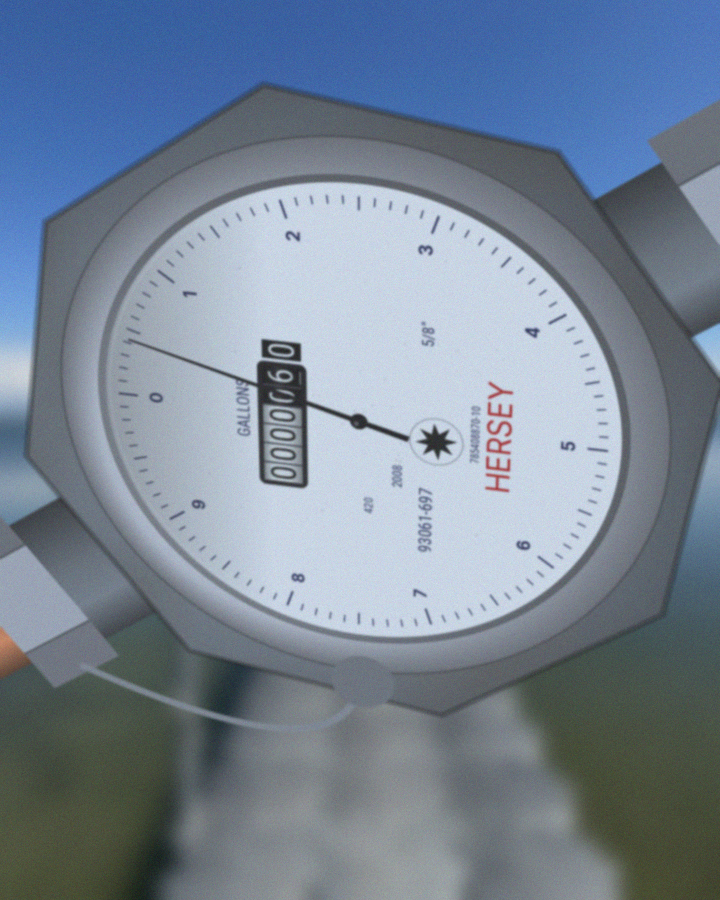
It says 60.4; gal
